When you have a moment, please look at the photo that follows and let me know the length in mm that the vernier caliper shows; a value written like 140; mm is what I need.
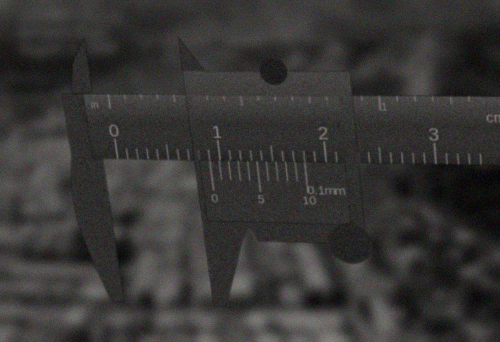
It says 9.0; mm
